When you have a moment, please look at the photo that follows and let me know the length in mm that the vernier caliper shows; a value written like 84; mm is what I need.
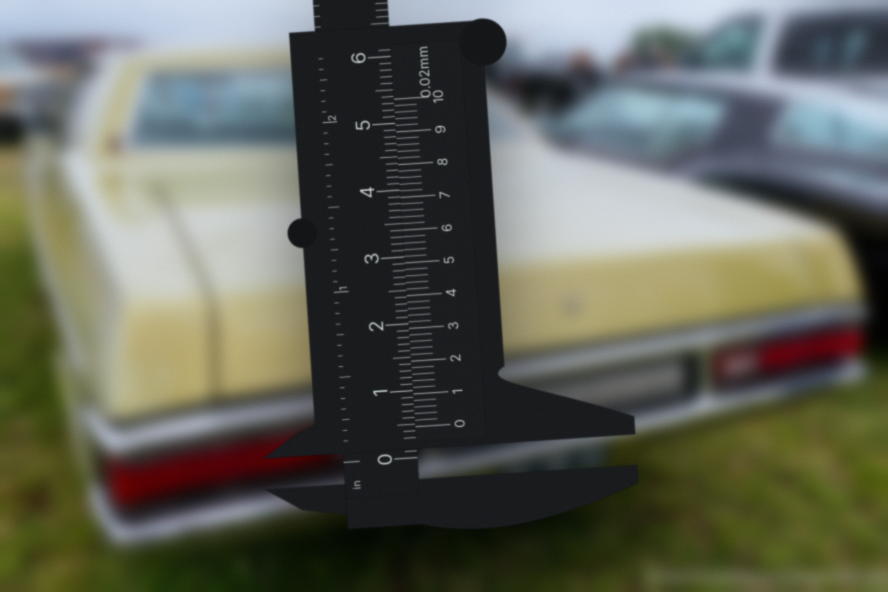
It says 4.6; mm
